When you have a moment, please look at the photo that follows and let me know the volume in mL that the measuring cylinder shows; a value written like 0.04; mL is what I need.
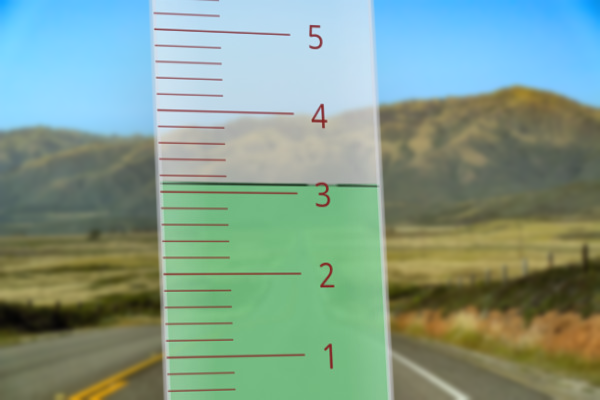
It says 3.1; mL
